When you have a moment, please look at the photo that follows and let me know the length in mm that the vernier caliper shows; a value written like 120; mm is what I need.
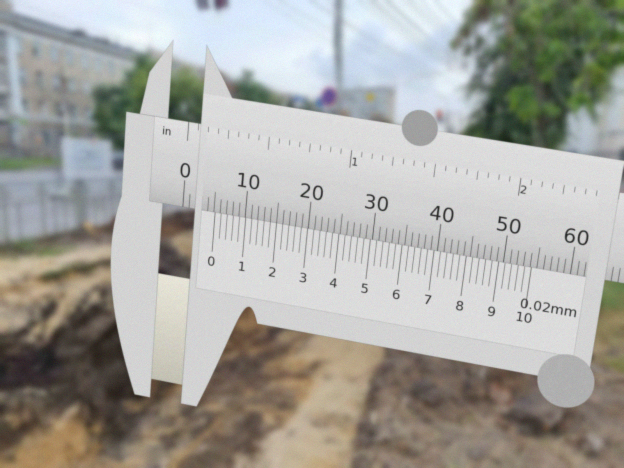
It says 5.2; mm
